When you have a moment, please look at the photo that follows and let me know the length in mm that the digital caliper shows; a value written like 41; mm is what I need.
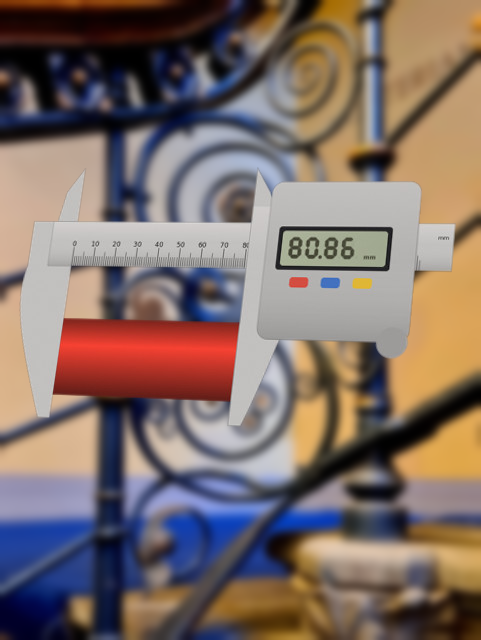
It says 80.86; mm
